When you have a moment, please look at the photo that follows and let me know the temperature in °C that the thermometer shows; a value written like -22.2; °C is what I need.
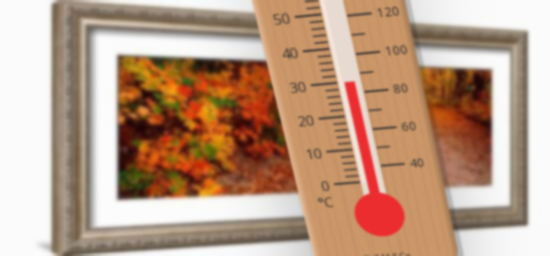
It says 30; °C
